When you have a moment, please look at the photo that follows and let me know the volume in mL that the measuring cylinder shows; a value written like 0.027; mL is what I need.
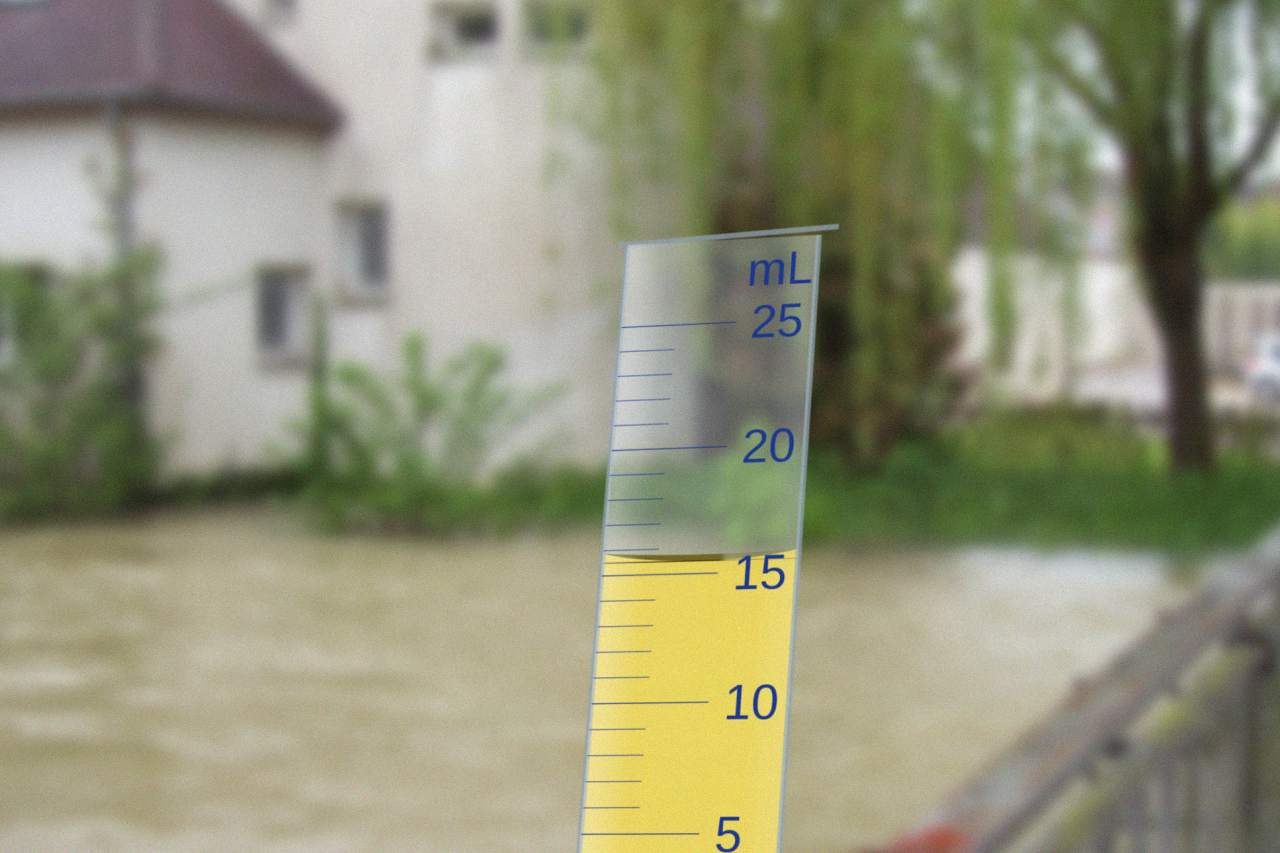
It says 15.5; mL
